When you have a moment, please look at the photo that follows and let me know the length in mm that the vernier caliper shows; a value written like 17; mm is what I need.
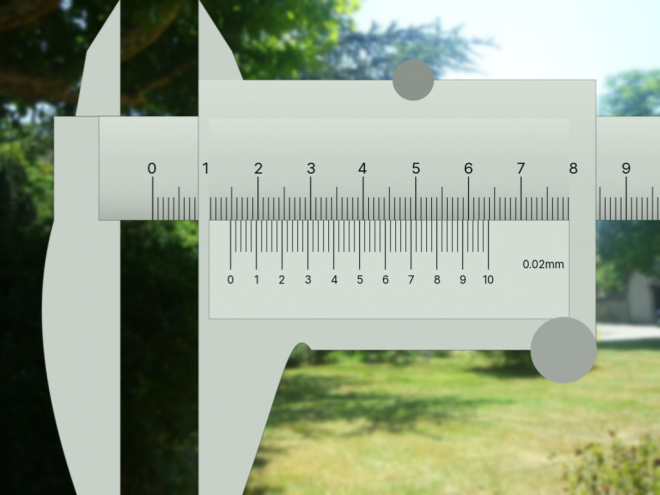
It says 14.8; mm
